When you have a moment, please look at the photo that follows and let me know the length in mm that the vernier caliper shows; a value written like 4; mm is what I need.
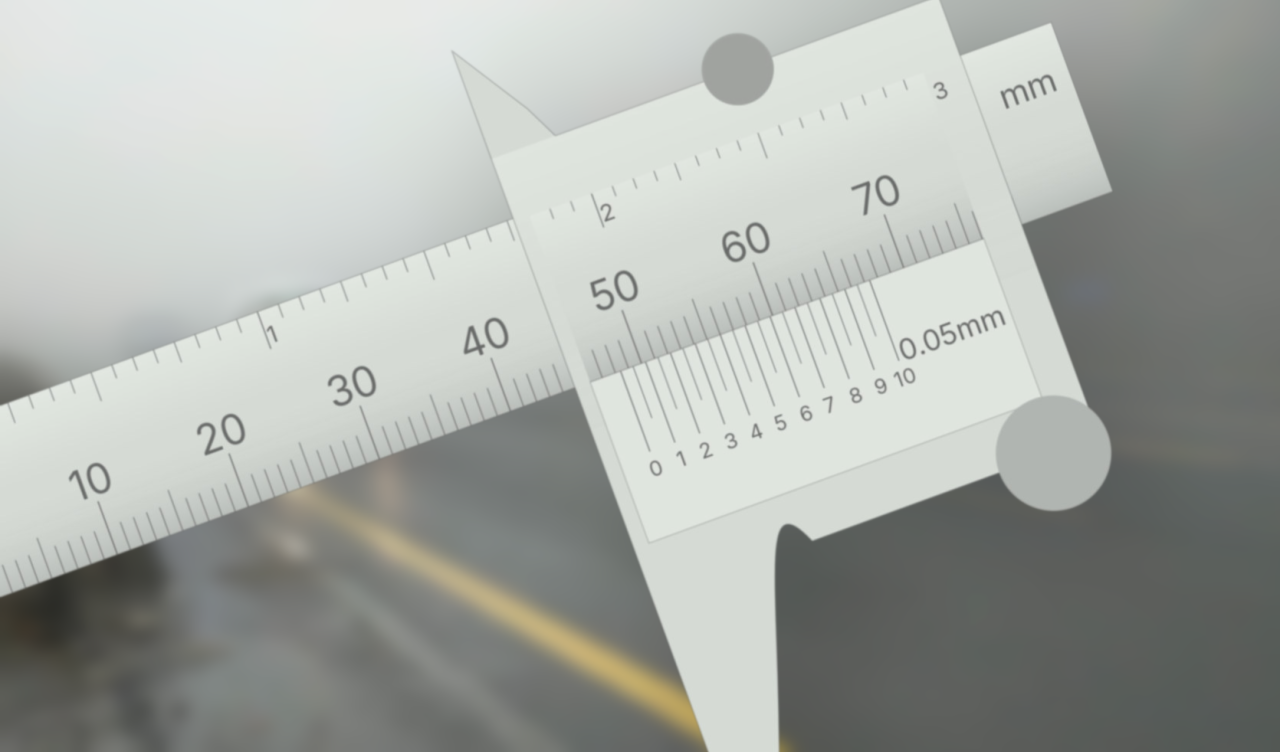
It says 48.4; mm
